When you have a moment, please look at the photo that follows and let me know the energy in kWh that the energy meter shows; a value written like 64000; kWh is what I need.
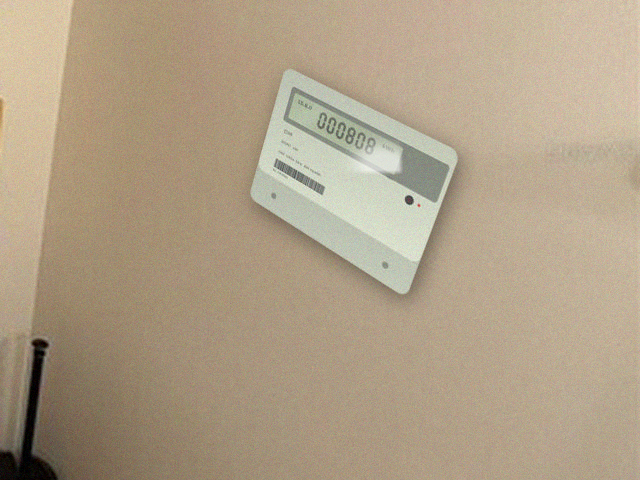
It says 808; kWh
